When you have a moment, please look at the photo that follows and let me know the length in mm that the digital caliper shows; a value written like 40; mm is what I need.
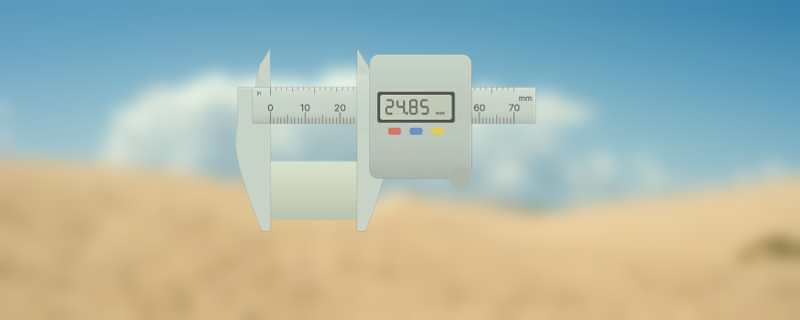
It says 24.85; mm
